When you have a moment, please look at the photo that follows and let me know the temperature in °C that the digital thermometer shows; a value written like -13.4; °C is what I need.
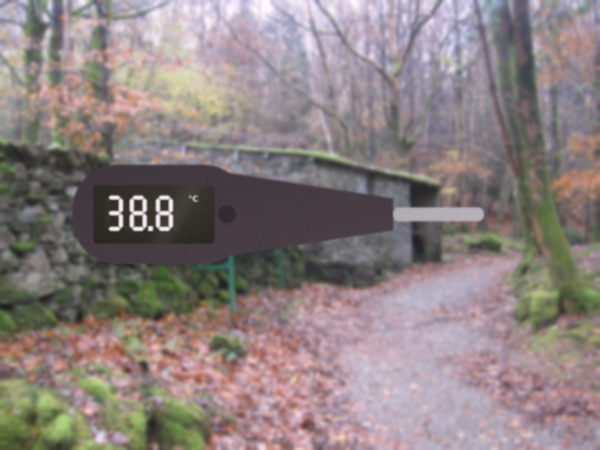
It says 38.8; °C
